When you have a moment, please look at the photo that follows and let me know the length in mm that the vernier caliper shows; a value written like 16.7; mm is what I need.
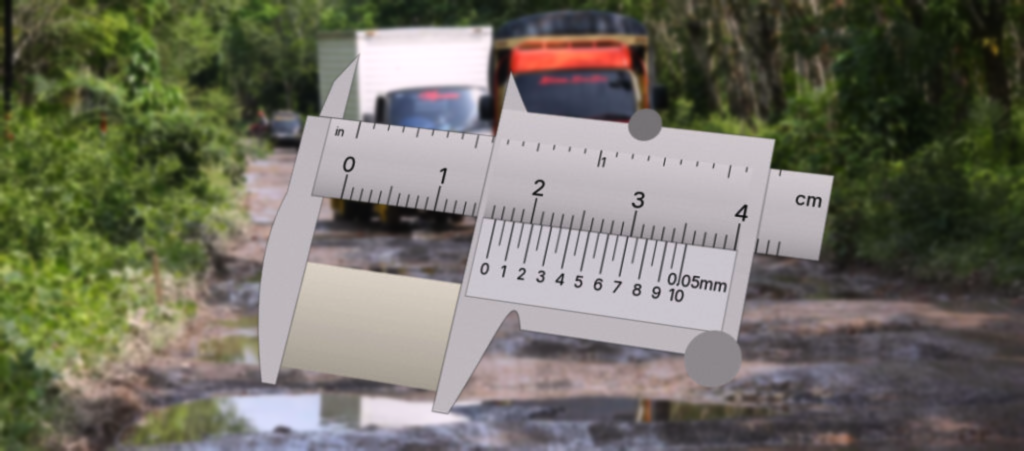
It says 16.4; mm
